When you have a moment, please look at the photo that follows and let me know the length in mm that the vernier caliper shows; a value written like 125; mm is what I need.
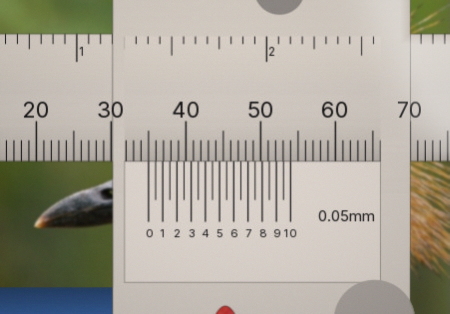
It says 35.0; mm
